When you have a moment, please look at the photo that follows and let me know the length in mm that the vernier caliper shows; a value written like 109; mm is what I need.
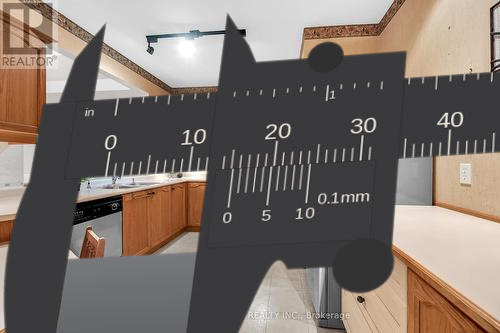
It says 15.2; mm
